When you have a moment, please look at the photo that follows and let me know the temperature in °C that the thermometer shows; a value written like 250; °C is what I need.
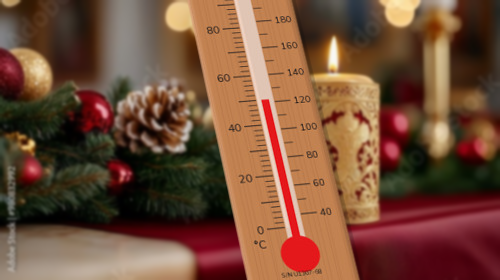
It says 50; °C
